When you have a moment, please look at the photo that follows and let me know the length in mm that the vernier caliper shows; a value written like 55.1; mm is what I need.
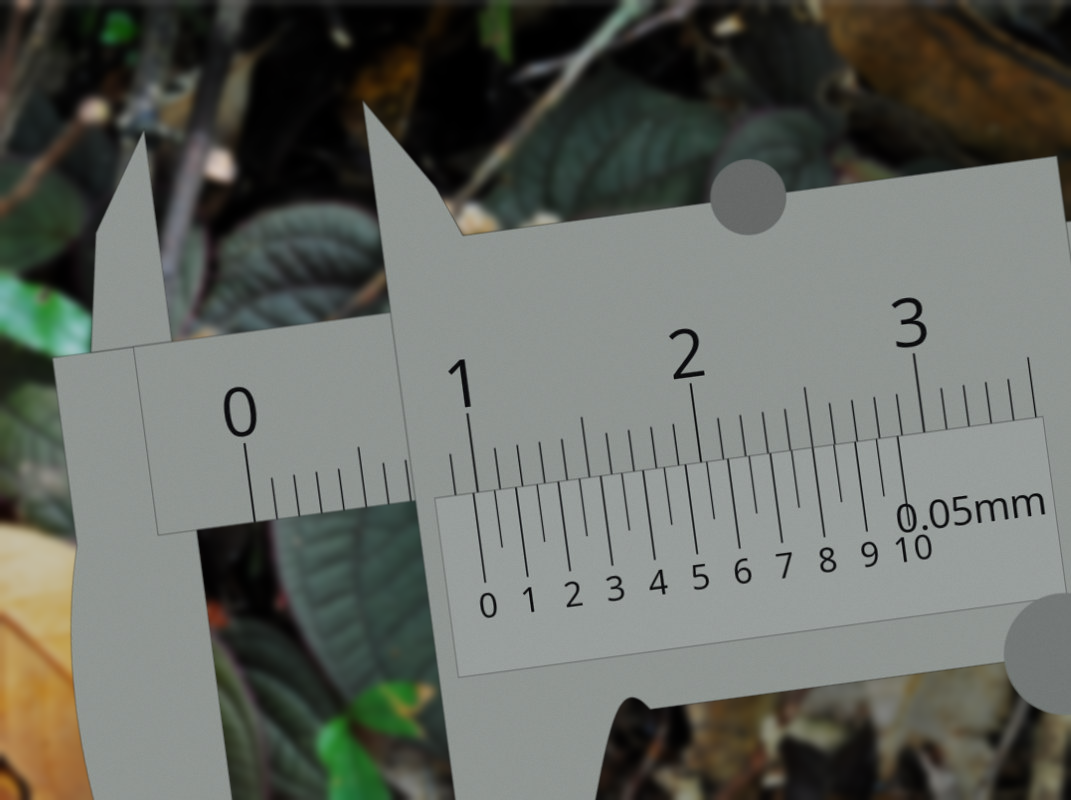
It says 9.8; mm
